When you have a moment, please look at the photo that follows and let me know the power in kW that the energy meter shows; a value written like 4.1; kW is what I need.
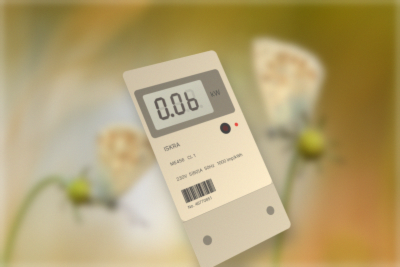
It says 0.06; kW
